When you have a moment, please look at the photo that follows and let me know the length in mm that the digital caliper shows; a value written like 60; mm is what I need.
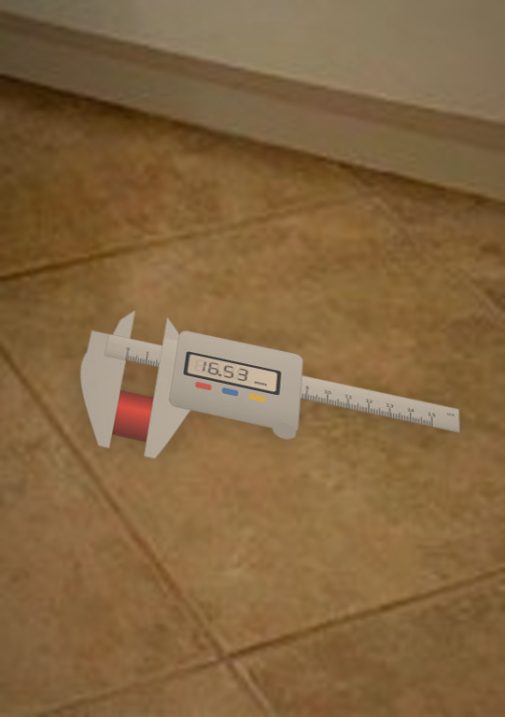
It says 16.53; mm
